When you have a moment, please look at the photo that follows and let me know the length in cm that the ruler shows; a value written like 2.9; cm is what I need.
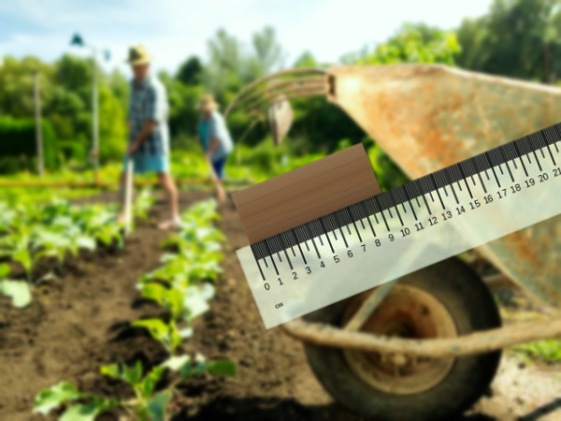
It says 9.5; cm
